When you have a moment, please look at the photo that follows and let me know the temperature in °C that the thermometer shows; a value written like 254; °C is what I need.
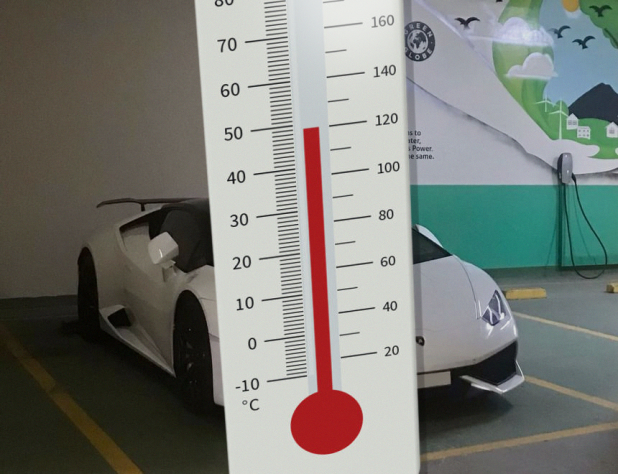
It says 49; °C
